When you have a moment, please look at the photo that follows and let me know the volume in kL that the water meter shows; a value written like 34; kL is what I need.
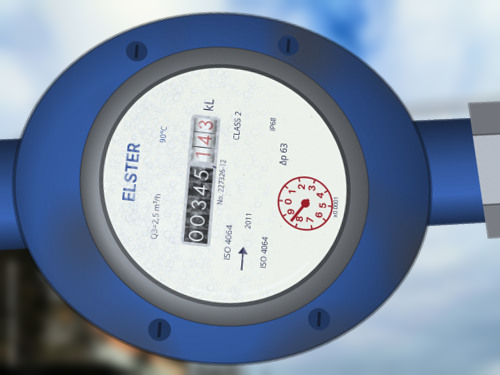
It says 345.1438; kL
